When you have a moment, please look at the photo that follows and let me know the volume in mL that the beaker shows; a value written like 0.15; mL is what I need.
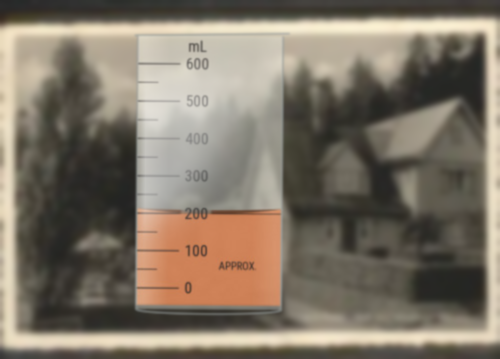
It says 200; mL
